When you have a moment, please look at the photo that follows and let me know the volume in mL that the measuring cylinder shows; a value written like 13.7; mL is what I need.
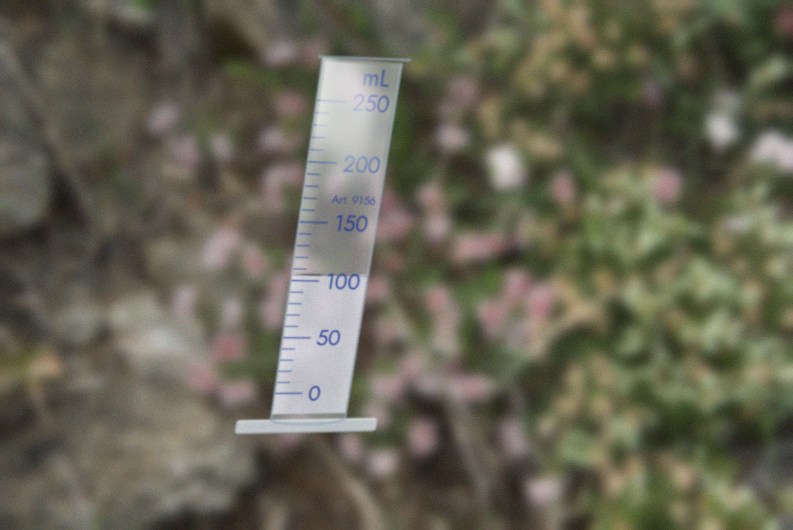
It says 105; mL
